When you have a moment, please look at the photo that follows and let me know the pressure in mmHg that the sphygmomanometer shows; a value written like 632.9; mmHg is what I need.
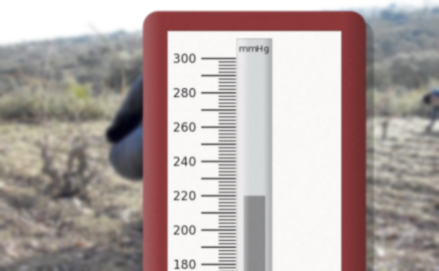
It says 220; mmHg
